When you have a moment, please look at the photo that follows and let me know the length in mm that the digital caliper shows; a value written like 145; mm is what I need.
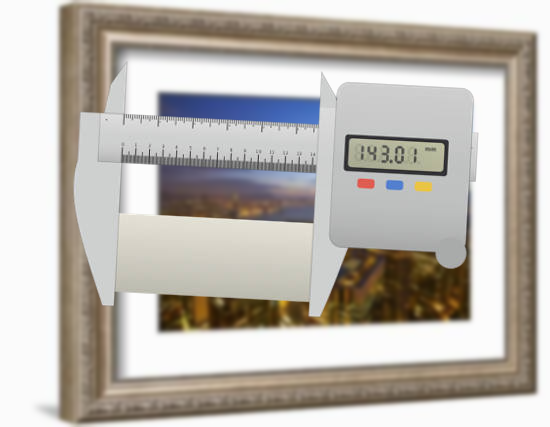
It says 143.01; mm
